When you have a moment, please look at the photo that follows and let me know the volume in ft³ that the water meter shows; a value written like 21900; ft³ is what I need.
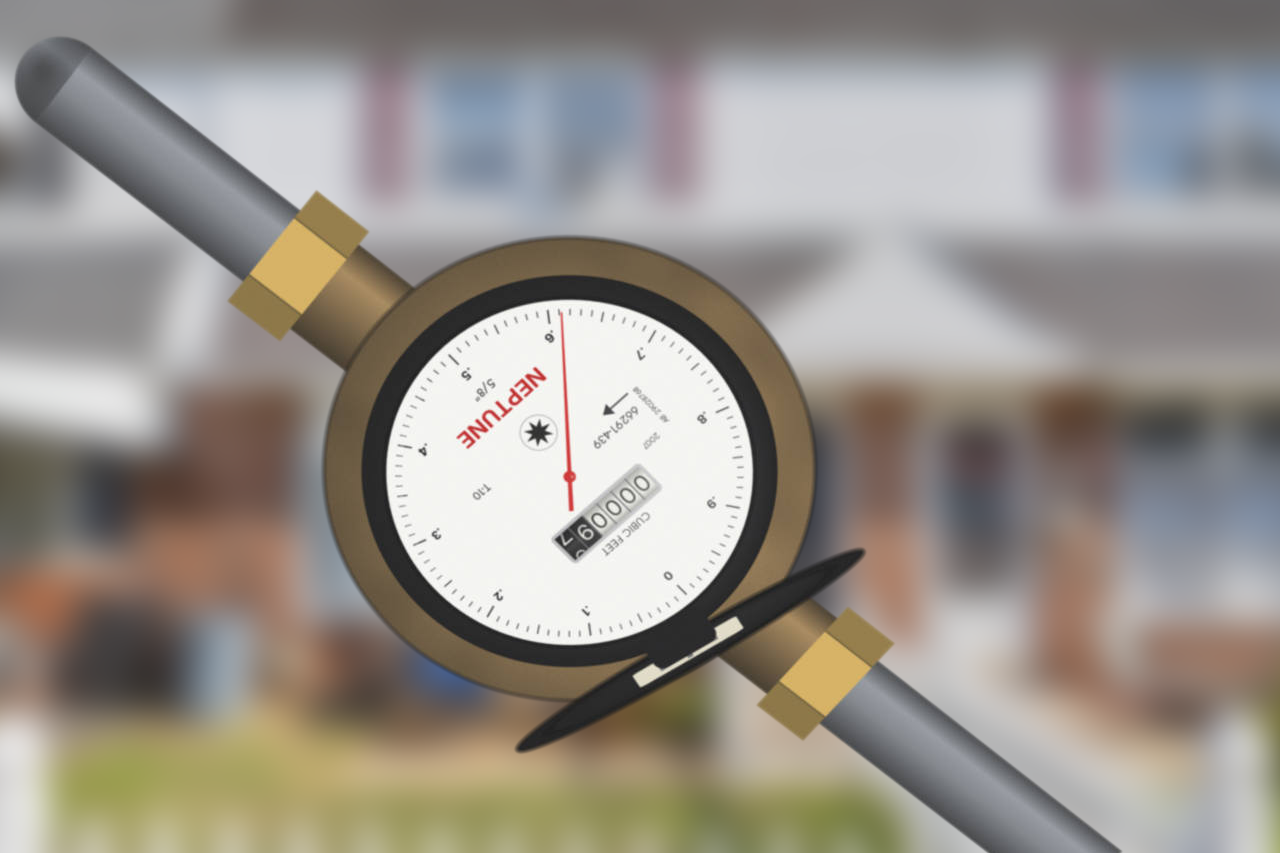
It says 96.61; ft³
